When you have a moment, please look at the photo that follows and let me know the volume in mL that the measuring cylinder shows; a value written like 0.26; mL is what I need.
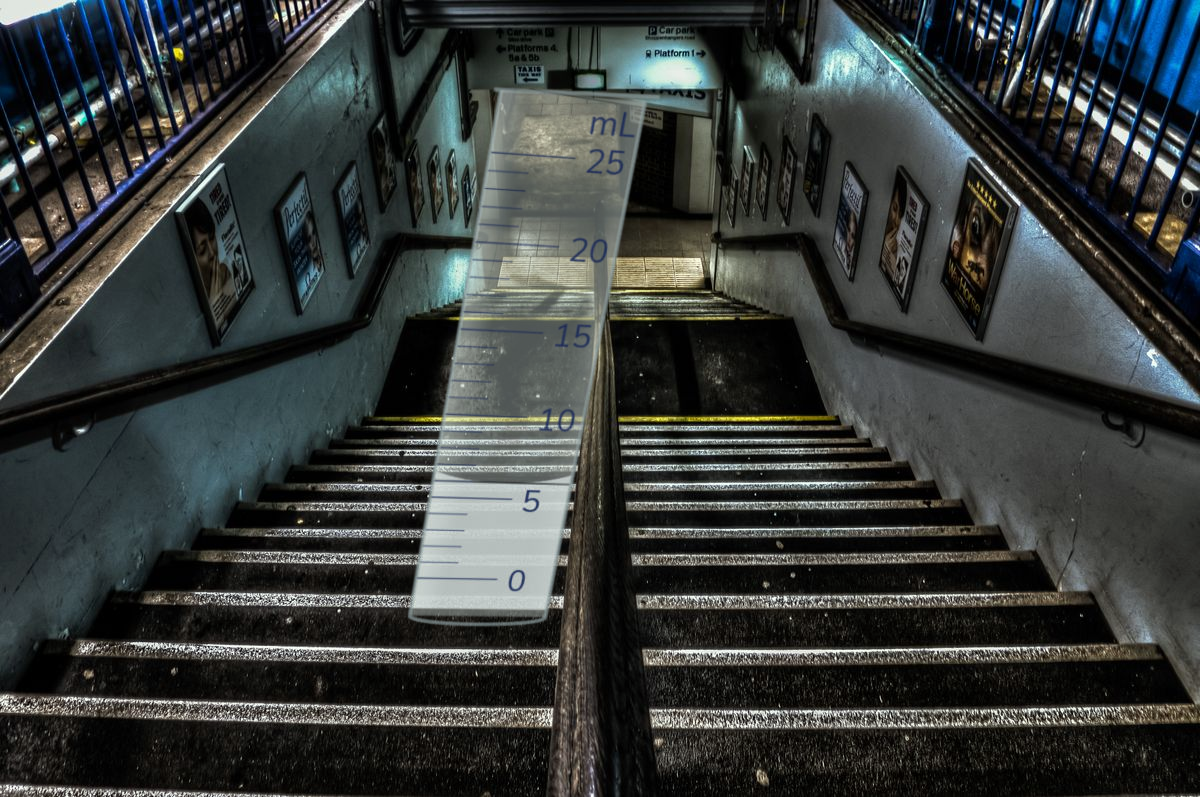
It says 6; mL
